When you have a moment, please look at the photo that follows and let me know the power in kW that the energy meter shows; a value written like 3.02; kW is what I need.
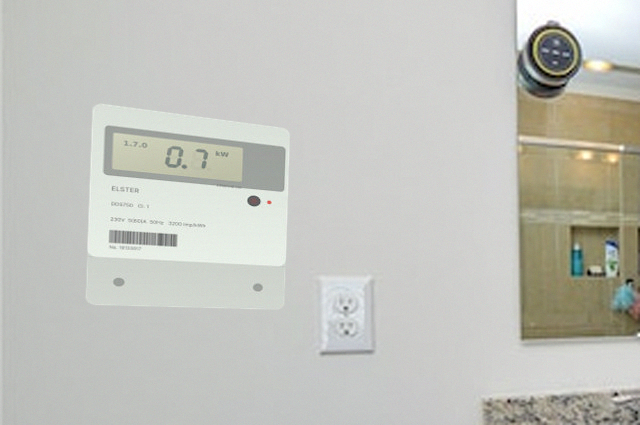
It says 0.7; kW
